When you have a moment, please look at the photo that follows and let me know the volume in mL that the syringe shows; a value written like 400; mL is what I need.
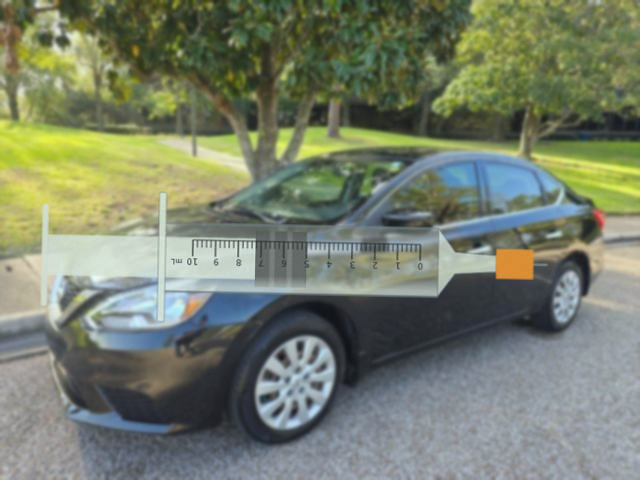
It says 5; mL
